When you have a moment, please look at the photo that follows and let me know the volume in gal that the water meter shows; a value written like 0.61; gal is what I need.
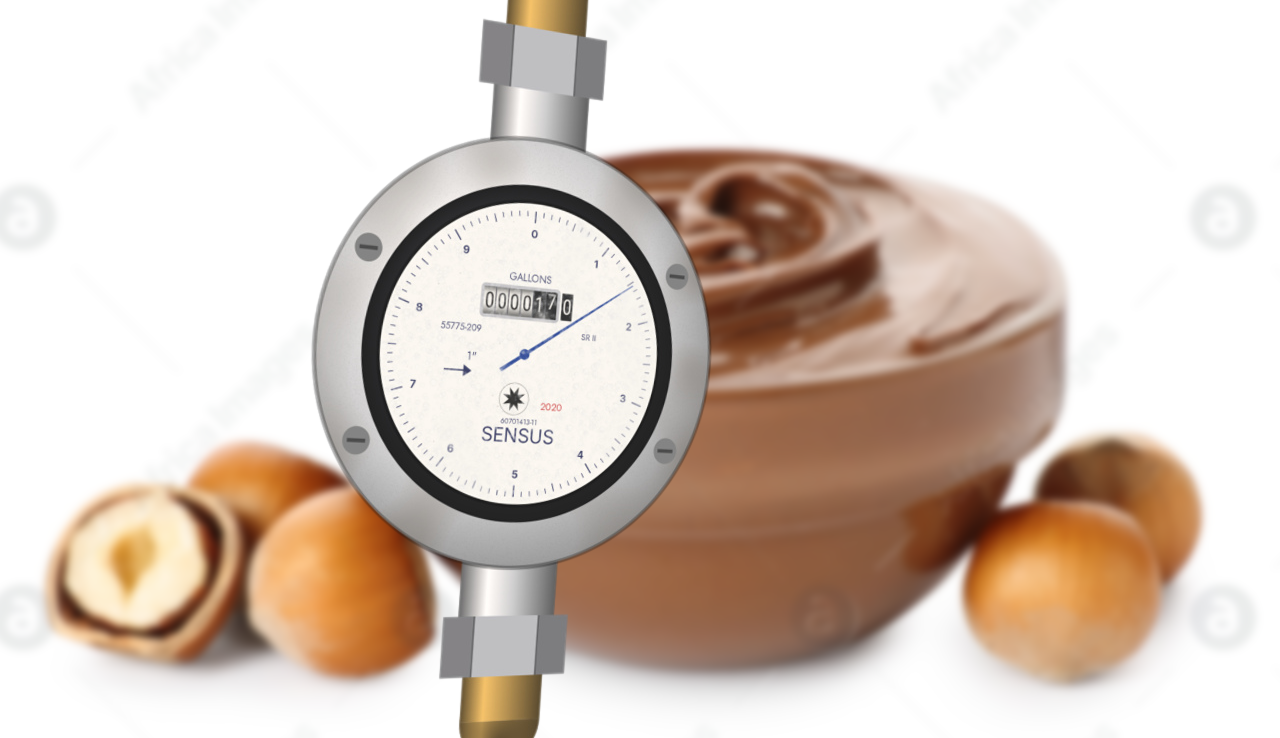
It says 171.5; gal
